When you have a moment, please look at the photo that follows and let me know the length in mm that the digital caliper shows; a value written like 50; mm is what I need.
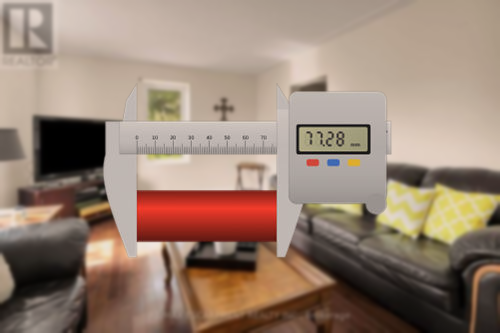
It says 77.28; mm
